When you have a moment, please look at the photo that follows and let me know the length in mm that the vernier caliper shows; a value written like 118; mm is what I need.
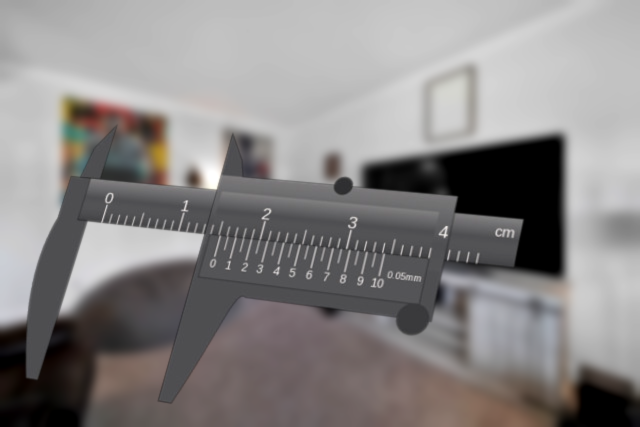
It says 15.2; mm
